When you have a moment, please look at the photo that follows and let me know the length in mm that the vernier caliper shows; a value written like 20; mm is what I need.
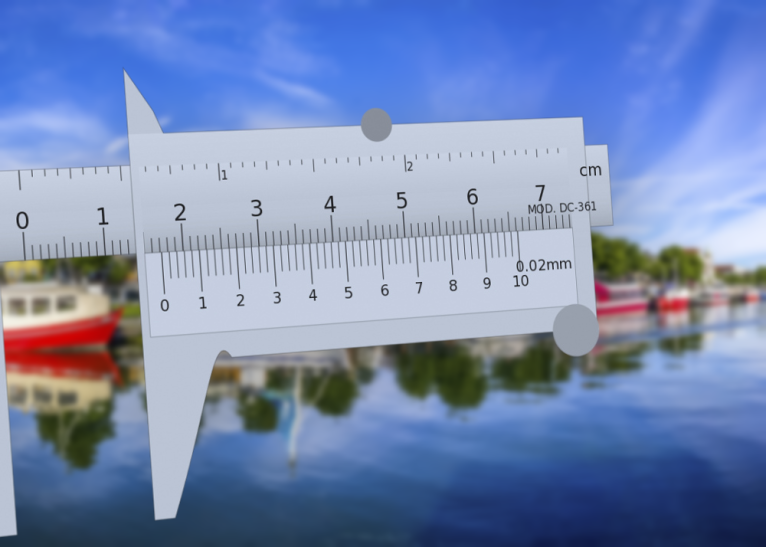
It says 17.2; mm
